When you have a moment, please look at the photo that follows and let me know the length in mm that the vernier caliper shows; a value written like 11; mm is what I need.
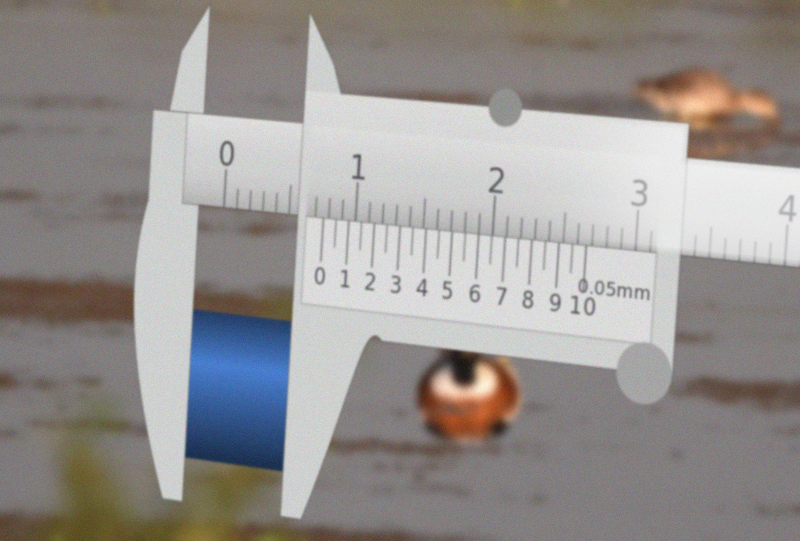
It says 7.6; mm
